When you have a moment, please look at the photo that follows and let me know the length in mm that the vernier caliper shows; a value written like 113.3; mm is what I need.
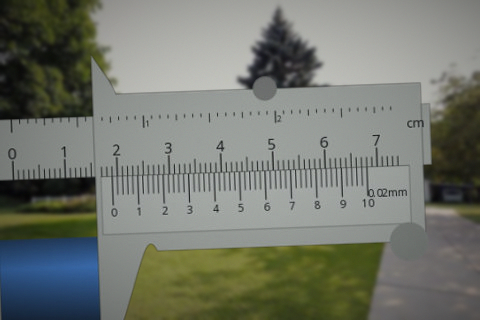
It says 19.0; mm
